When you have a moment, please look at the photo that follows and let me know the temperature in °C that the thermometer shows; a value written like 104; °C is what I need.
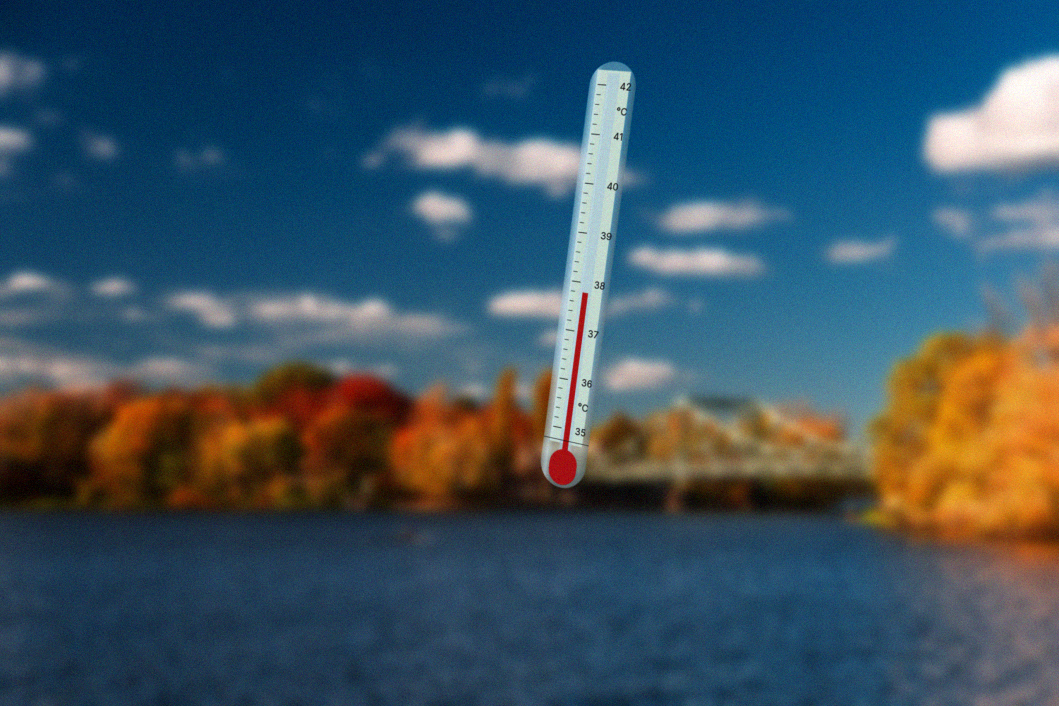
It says 37.8; °C
